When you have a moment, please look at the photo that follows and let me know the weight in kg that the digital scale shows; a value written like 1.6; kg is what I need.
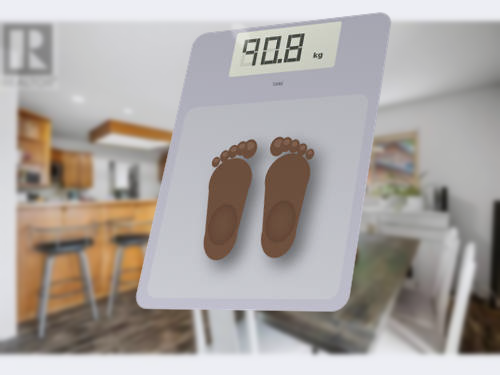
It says 90.8; kg
